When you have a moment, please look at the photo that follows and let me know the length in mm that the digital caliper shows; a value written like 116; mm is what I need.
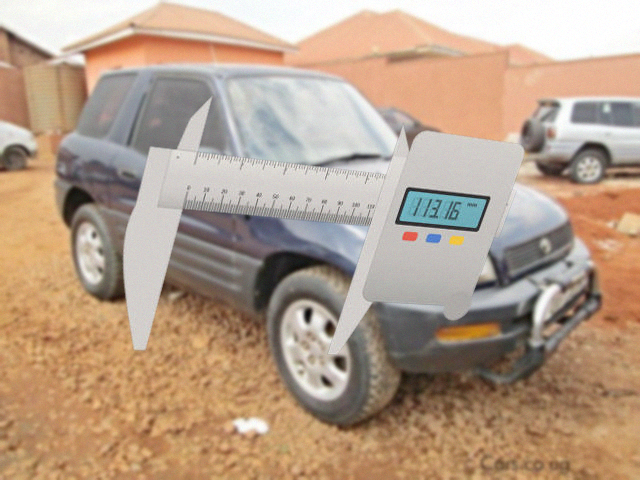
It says 113.16; mm
